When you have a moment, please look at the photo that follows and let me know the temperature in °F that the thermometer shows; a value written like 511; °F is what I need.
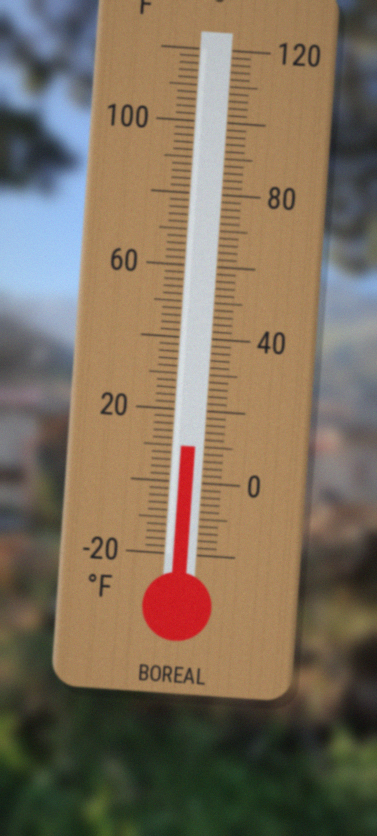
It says 10; °F
